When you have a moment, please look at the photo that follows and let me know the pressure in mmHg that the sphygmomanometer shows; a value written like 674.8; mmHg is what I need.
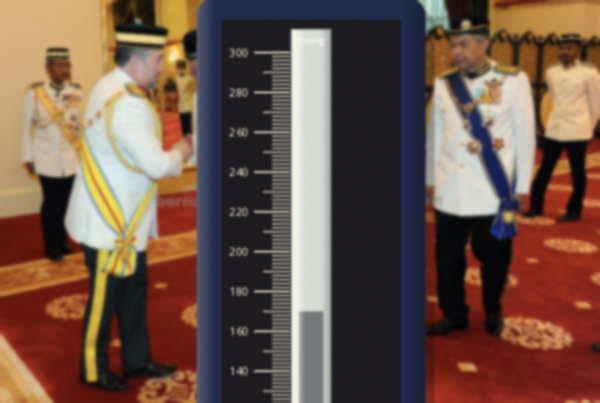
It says 170; mmHg
